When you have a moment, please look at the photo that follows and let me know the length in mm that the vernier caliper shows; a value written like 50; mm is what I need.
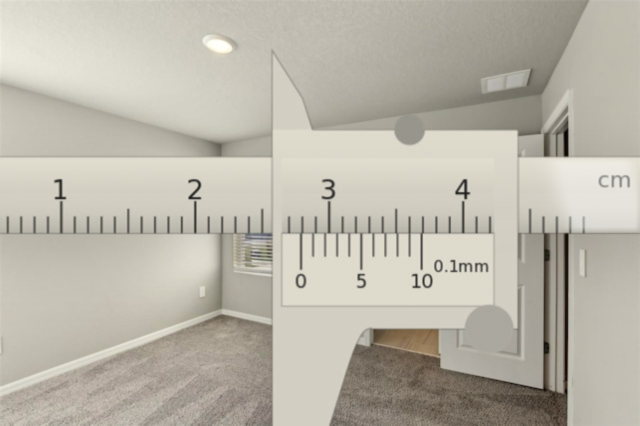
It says 27.9; mm
